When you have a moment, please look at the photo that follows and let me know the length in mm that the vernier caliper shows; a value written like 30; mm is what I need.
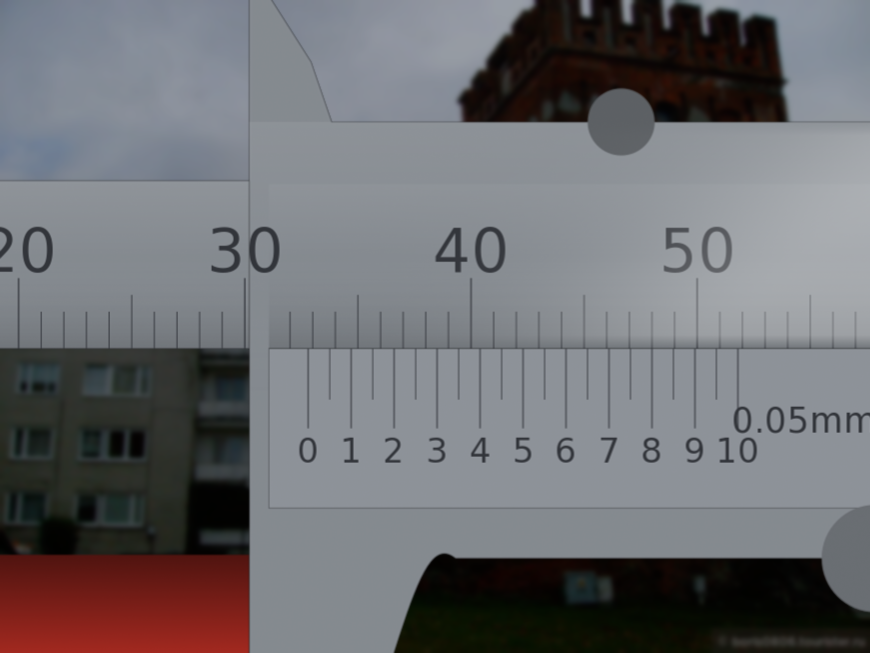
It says 32.8; mm
